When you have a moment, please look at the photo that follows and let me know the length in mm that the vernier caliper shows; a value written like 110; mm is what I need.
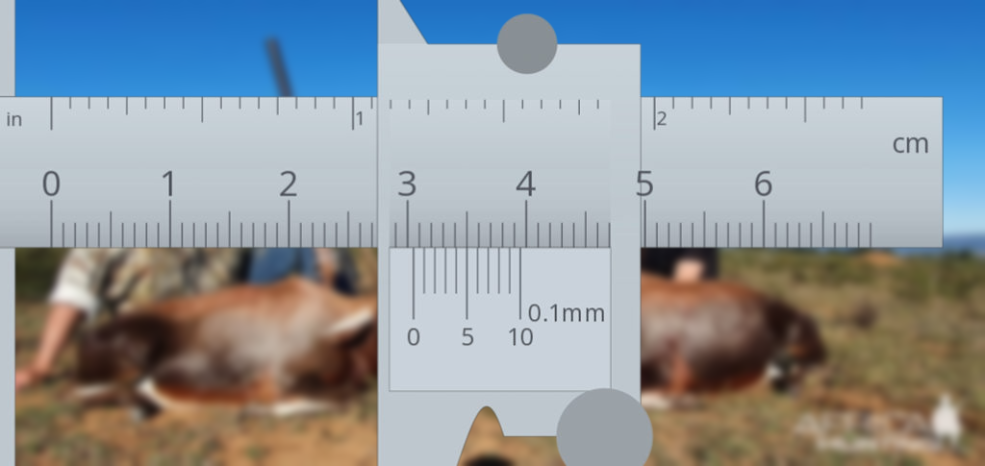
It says 30.5; mm
